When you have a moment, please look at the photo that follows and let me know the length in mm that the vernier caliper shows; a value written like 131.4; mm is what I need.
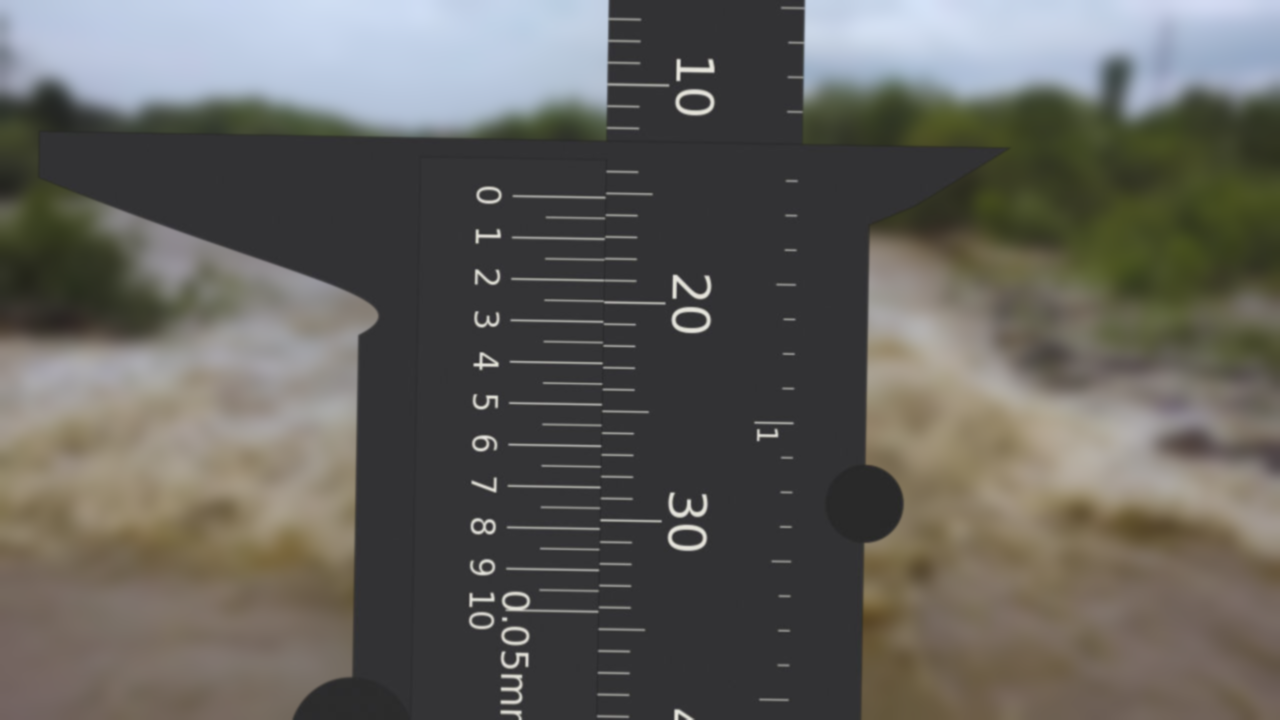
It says 15.2; mm
